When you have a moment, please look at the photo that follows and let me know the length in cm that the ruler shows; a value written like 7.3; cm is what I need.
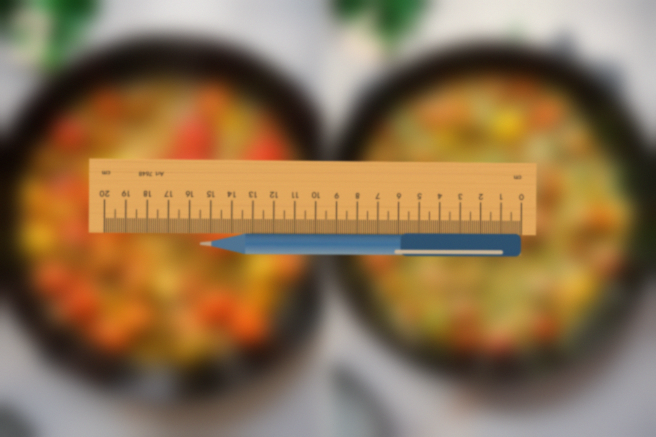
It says 15.5; cm
